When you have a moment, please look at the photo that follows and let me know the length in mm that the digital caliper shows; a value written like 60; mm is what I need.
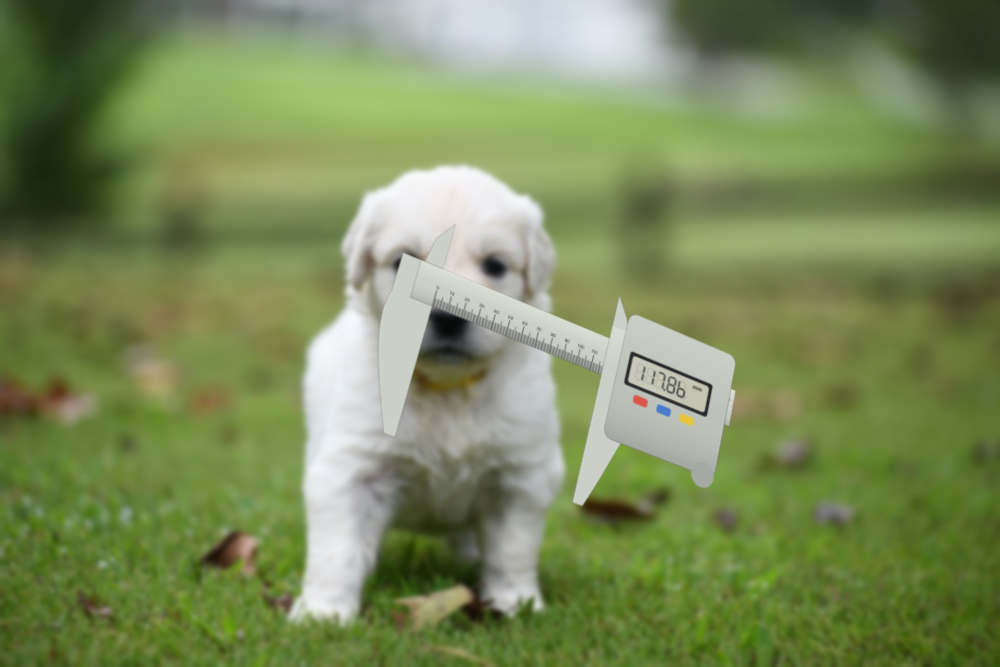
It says 117.86; mm
